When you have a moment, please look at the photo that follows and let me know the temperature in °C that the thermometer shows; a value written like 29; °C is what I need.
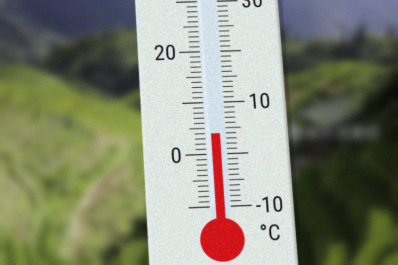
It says 4; °C
